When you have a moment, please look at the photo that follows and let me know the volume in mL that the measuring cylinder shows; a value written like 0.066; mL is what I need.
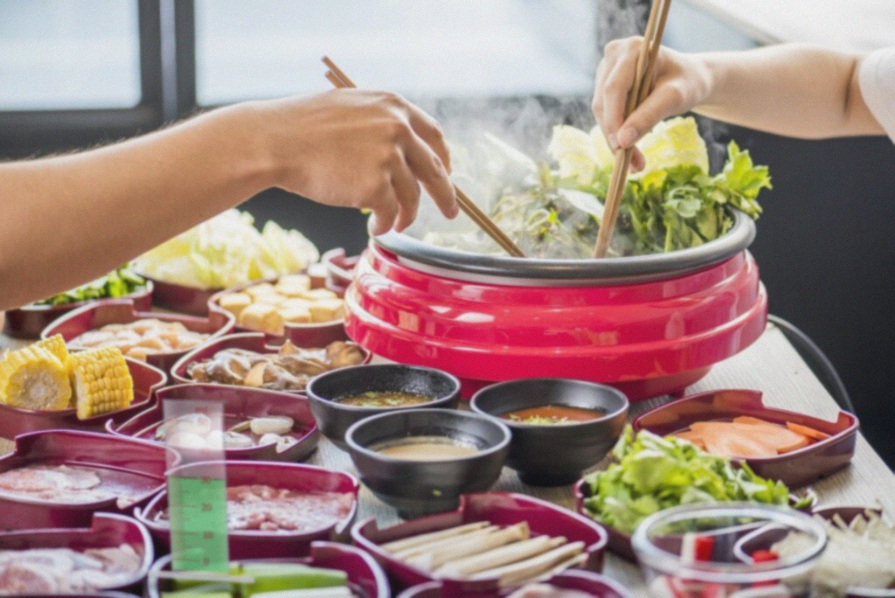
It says 30; mL
